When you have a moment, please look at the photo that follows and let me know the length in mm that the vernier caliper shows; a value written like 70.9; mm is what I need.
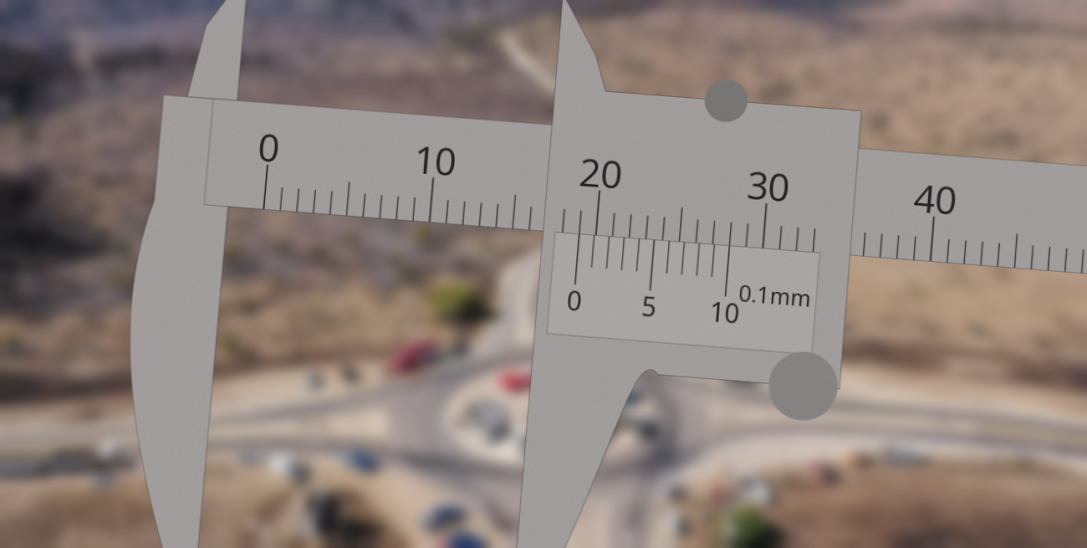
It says 19.0; mm
